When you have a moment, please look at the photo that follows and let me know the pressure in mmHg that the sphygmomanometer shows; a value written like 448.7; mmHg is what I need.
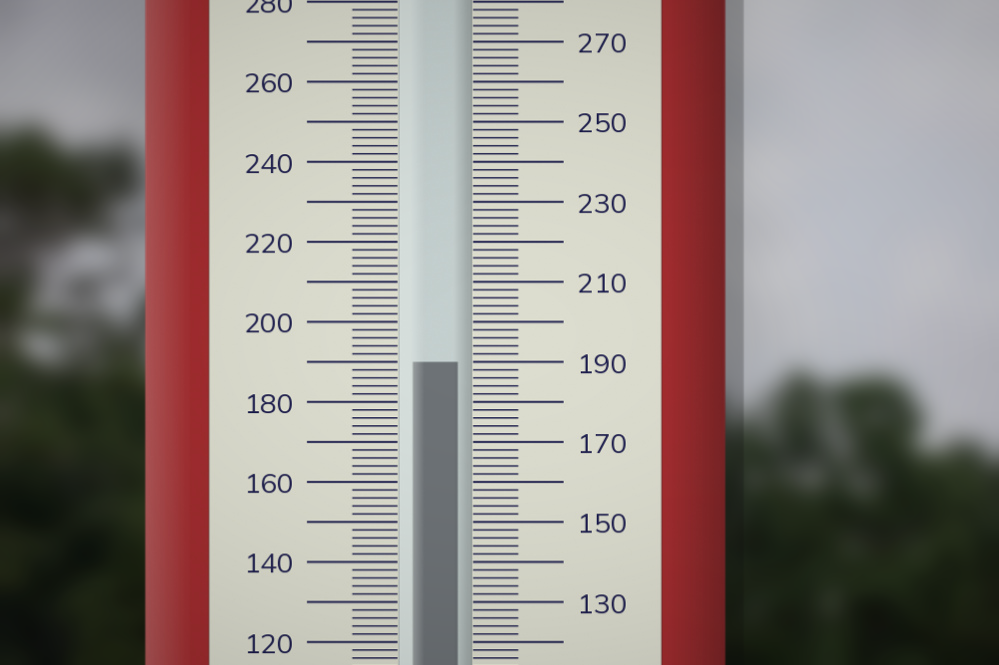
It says 190; mmHg
